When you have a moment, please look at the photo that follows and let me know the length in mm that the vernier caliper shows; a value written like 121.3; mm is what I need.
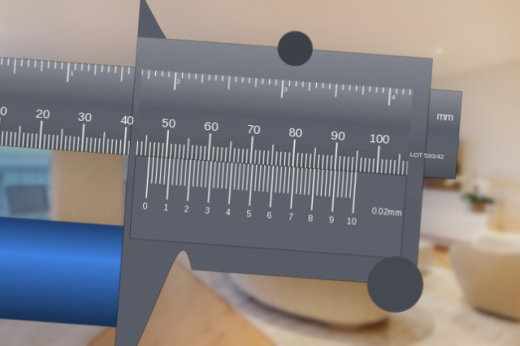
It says 46.0; mm
